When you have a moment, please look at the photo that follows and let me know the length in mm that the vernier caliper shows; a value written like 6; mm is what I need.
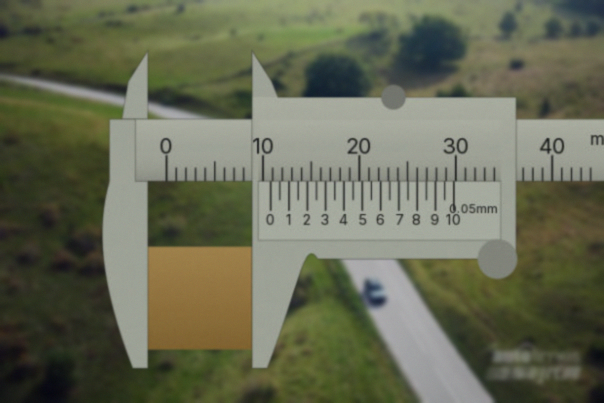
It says 10.8; mm
